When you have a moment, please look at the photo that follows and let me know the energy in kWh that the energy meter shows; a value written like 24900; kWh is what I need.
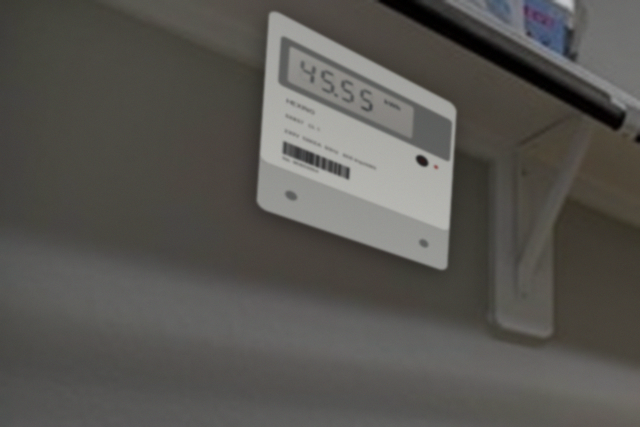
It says 45.55; kWh
